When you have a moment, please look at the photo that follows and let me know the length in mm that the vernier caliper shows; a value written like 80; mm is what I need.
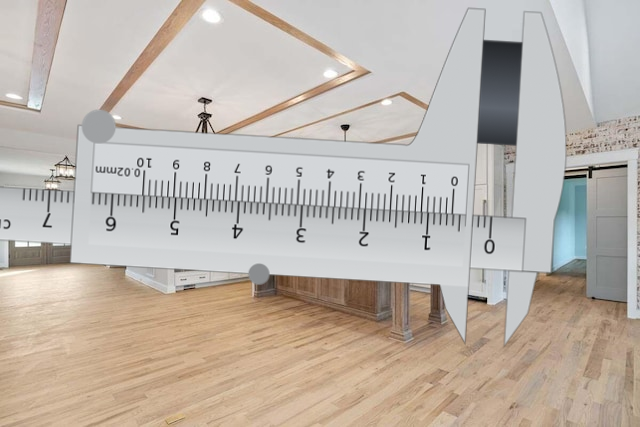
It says 6.2; mm
